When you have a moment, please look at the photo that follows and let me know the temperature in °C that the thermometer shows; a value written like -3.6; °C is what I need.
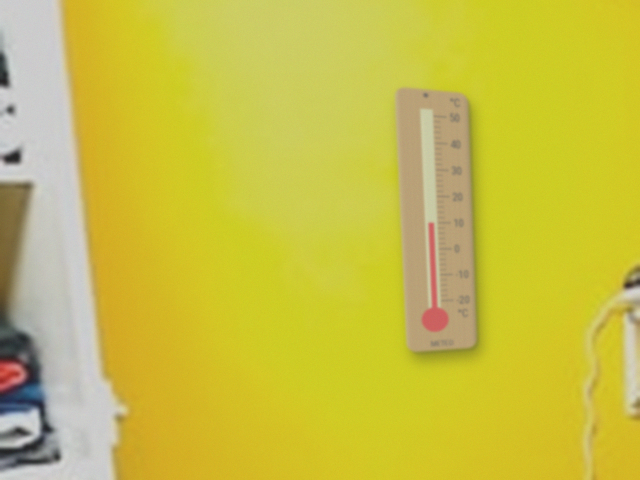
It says 10; °C
